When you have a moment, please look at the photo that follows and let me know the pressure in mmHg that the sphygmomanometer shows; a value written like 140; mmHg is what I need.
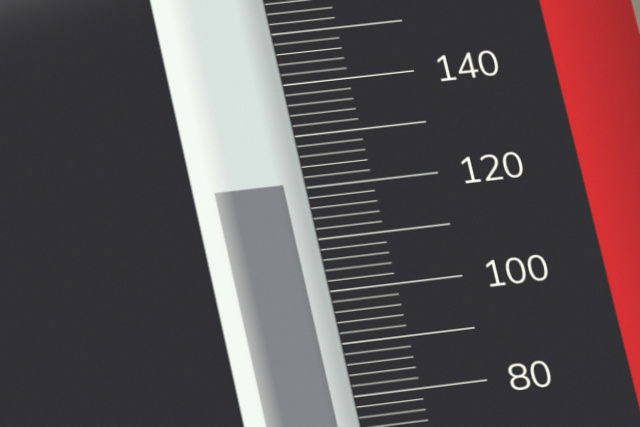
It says 121; mmHg
